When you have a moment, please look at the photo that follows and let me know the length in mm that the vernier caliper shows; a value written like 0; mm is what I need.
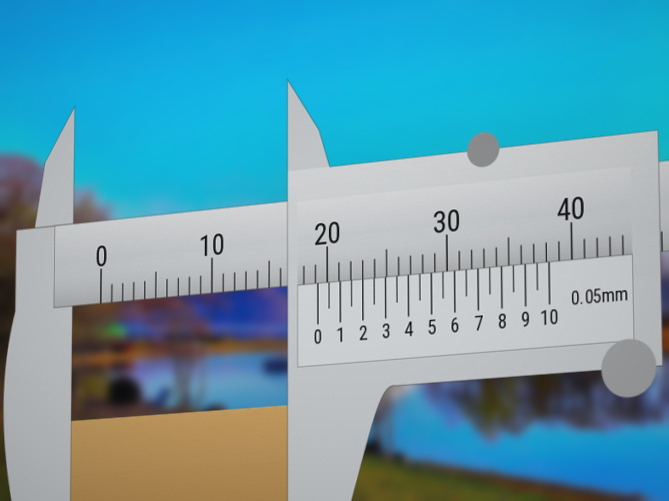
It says 19.2; mm
